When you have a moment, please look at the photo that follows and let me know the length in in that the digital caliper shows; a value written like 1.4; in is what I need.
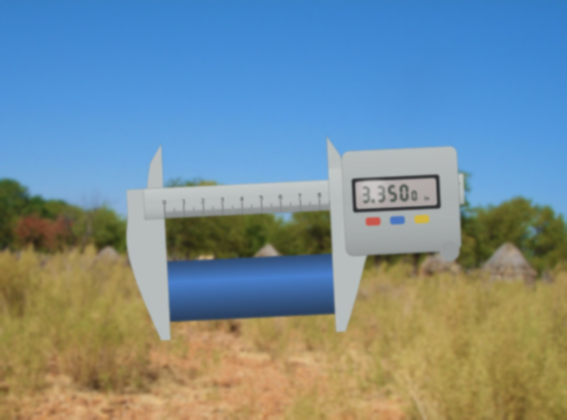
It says 3.3500; in
